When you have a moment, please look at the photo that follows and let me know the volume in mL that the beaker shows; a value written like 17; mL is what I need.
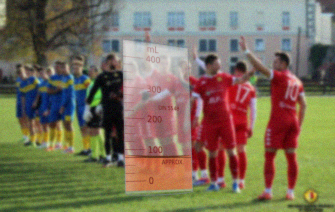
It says 75; mL
